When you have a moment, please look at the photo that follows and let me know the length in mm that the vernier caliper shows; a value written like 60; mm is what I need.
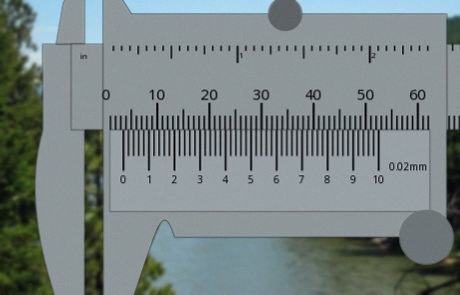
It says 3.5; mm
